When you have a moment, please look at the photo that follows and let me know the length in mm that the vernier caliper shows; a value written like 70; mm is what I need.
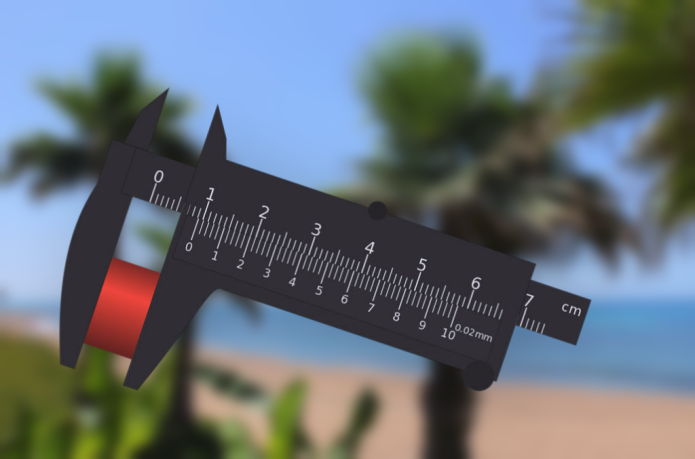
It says 9.2; mm
